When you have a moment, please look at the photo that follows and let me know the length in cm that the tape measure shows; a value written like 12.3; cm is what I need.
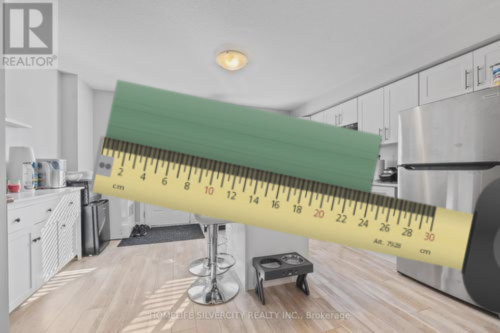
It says 24; cm
